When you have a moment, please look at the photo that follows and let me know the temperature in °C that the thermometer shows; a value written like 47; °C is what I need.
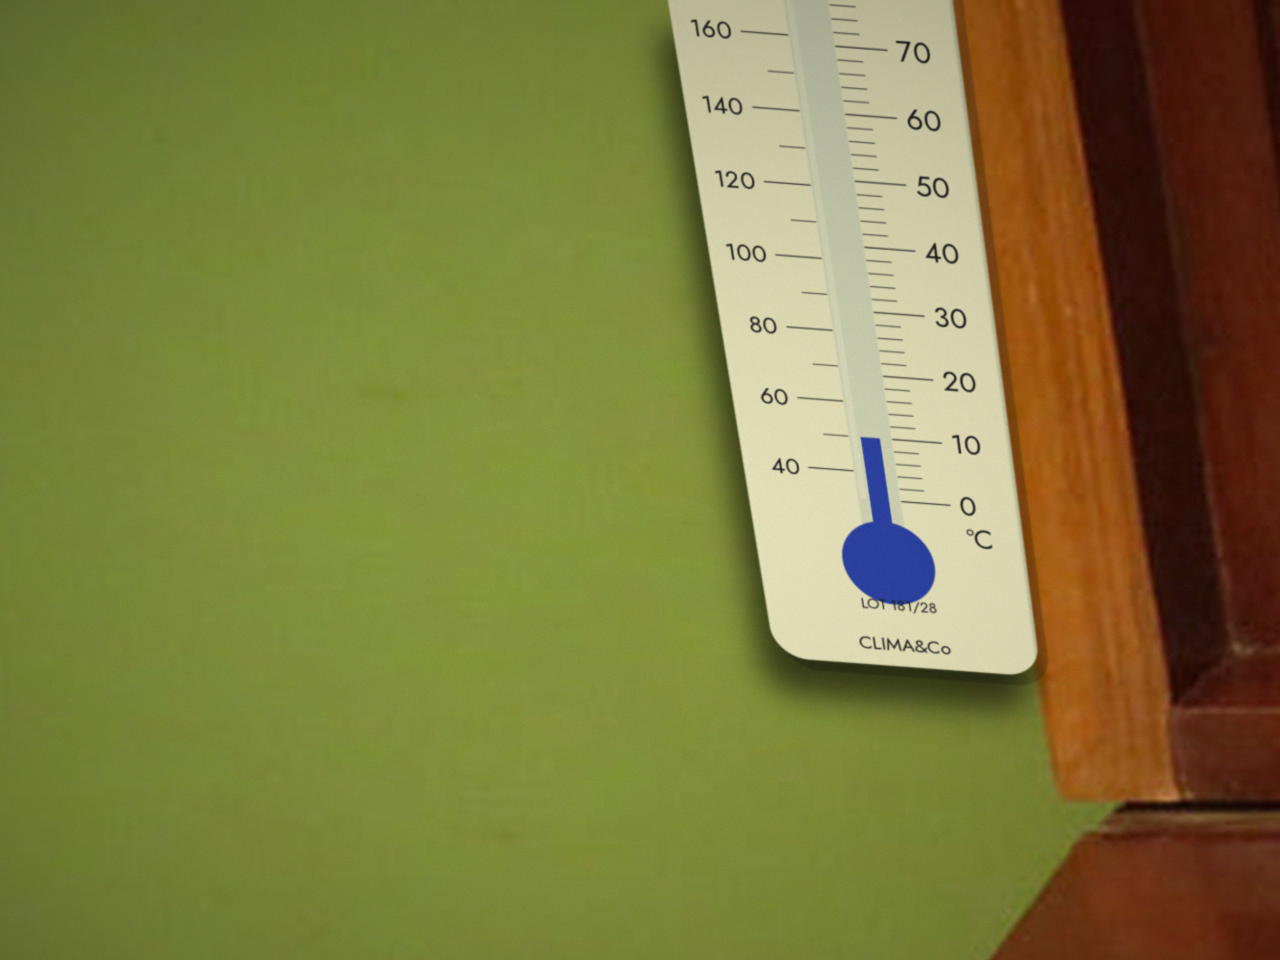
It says 10; °C
